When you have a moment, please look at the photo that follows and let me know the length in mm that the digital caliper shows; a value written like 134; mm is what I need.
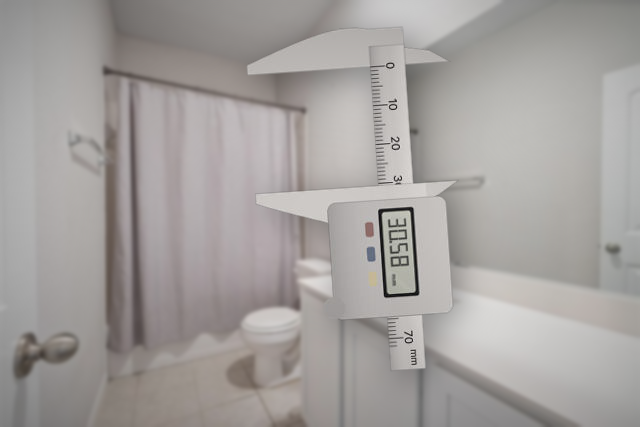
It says 30.58; mm
